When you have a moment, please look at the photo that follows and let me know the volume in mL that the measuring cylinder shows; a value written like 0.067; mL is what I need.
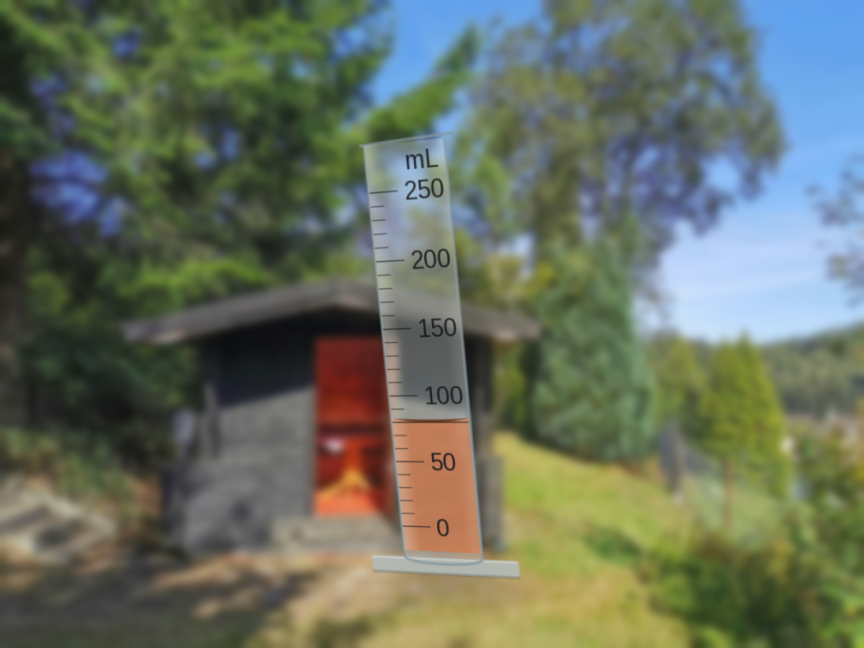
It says 80; mL
